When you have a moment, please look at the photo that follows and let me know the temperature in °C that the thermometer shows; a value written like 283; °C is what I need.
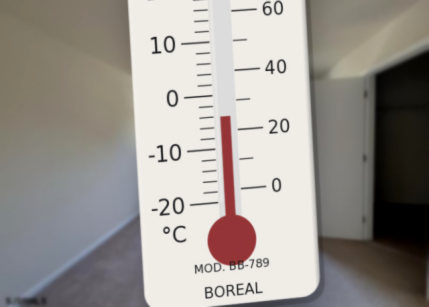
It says -4; °C
